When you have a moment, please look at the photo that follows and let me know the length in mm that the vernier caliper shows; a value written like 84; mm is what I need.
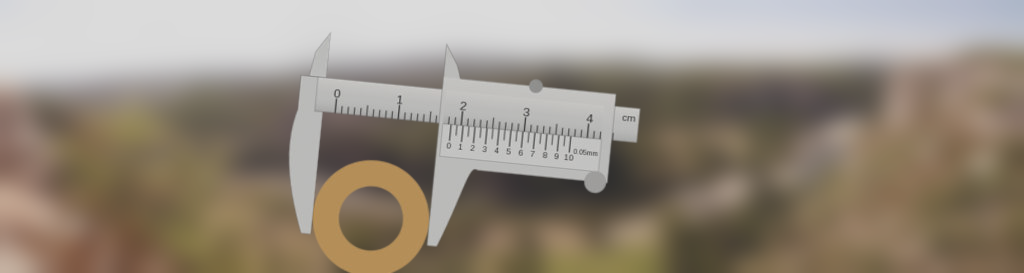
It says 18.4; mm
